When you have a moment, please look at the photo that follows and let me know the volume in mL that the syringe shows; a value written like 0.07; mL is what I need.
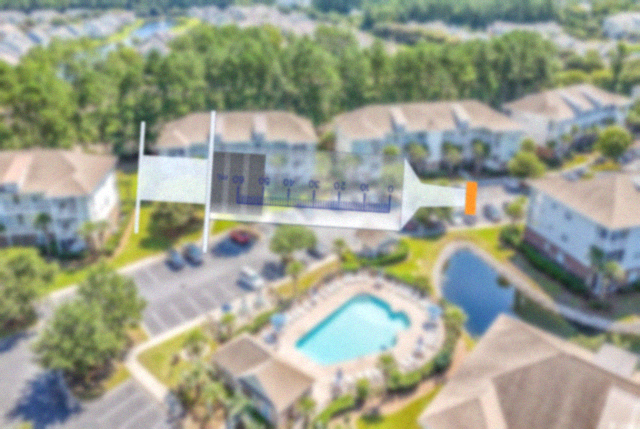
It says 50; mL
